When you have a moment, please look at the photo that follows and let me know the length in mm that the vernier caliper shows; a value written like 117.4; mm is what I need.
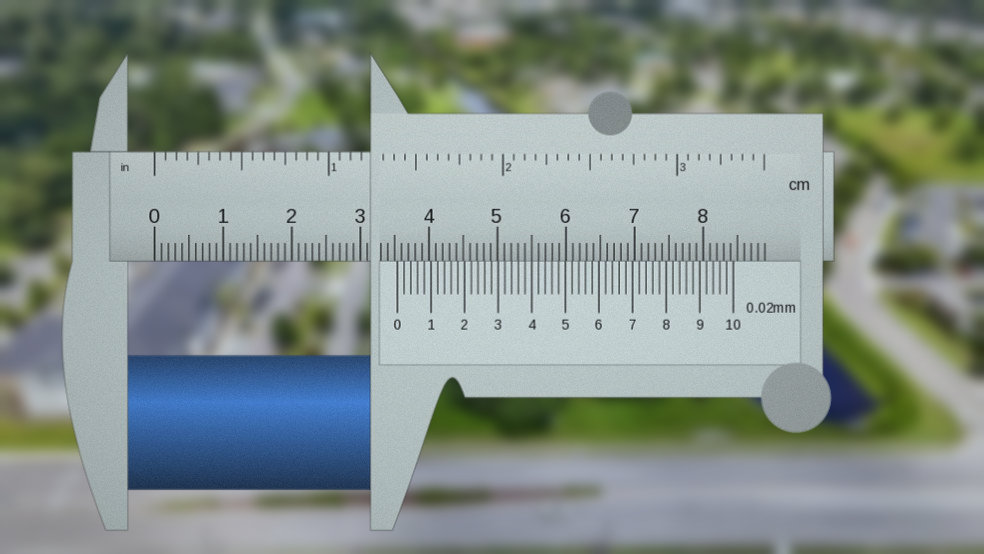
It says 35.4; mm
